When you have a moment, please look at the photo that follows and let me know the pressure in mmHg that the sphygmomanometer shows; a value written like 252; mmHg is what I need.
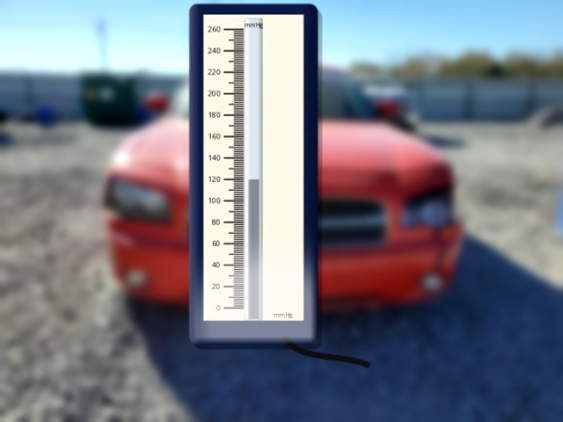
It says 120; mmHg
